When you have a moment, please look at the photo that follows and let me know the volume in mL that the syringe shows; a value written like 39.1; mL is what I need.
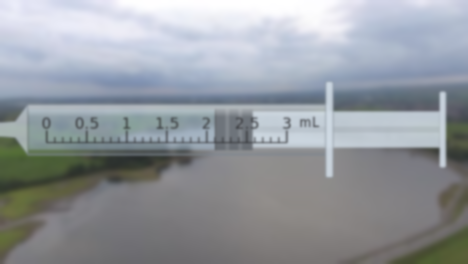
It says 2.1; mL
